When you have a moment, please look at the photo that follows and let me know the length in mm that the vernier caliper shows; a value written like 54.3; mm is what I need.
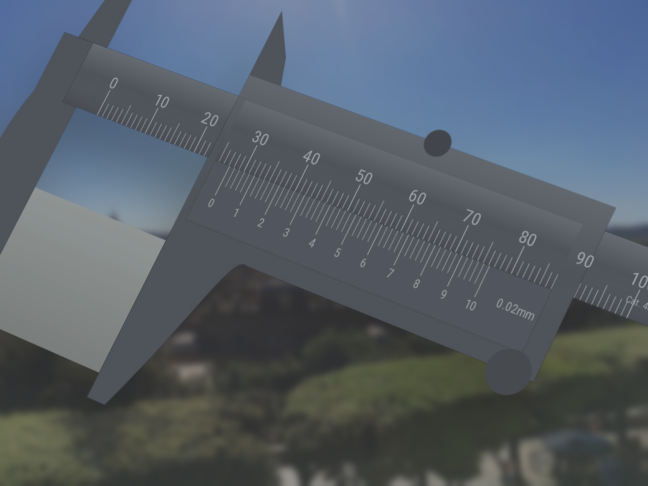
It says 27.2; mm
